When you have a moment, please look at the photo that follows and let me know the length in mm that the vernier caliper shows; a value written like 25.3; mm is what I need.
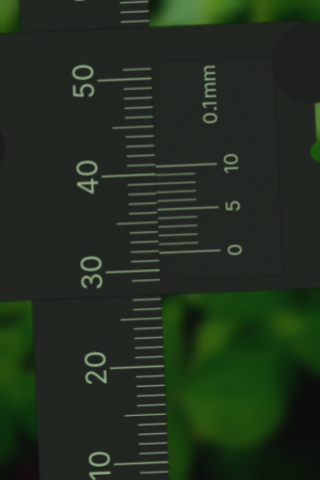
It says 31.8; mm
